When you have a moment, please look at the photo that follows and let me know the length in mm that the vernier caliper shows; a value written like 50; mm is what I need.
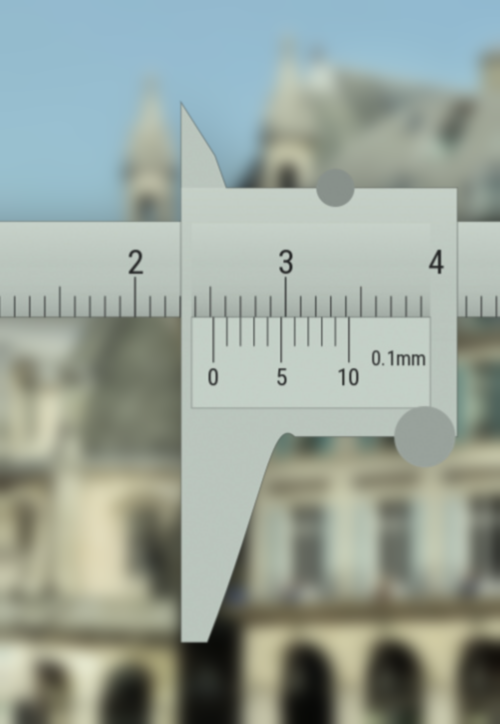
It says 25.2; mm
